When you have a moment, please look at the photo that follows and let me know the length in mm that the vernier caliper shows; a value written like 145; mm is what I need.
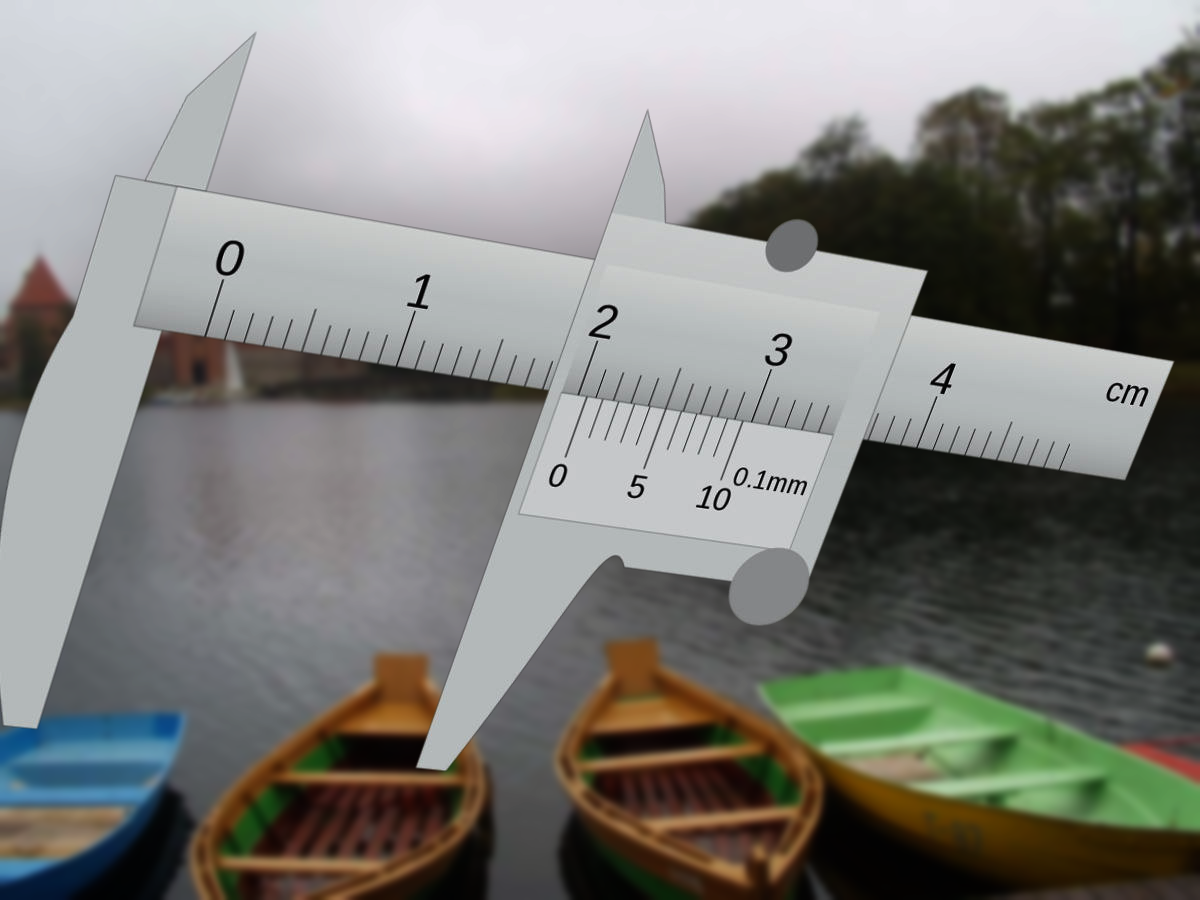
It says 20.5; mm
